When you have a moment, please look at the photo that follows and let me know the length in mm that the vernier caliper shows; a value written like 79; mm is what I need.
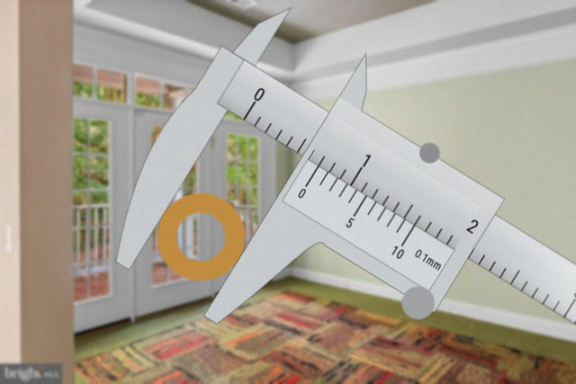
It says 7.0; mm
